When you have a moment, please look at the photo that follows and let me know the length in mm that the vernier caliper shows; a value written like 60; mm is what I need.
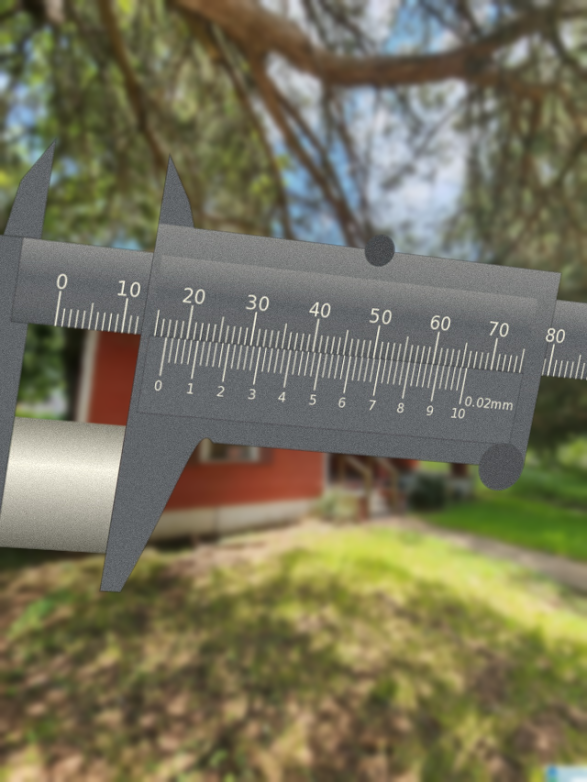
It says 16.8; mm
